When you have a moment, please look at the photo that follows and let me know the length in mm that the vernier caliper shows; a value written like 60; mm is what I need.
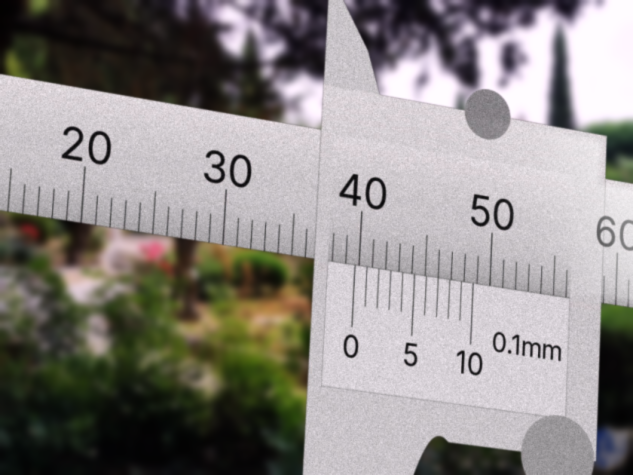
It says 39.7; mm
